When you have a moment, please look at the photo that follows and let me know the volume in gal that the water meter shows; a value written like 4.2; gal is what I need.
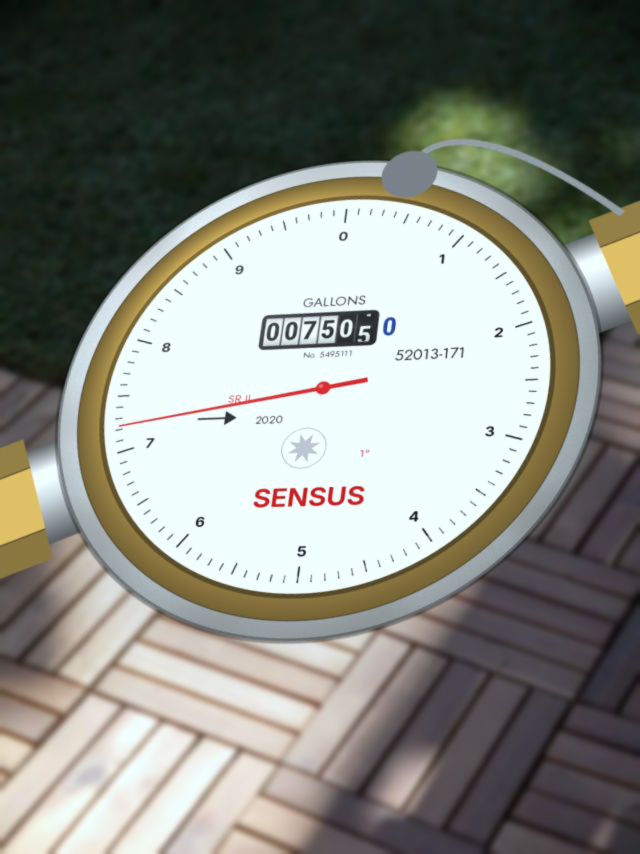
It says 75047.2; gal
